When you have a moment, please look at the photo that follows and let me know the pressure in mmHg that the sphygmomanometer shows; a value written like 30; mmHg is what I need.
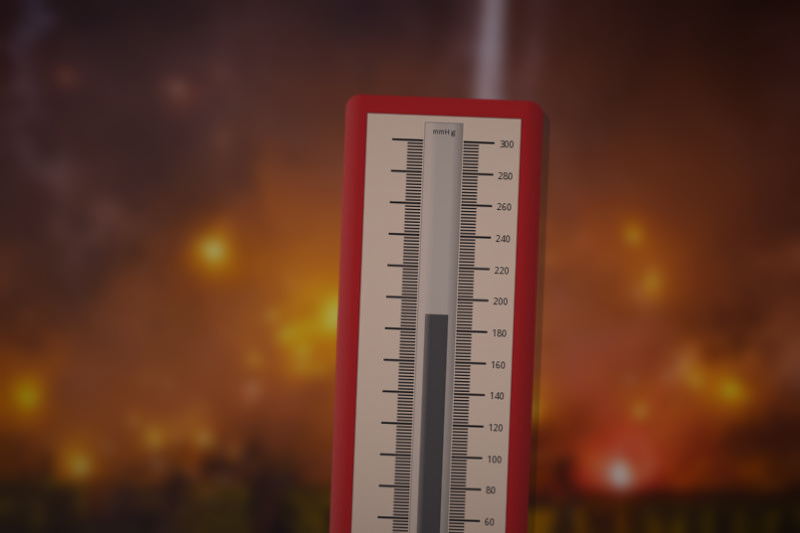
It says 190; mmHg
